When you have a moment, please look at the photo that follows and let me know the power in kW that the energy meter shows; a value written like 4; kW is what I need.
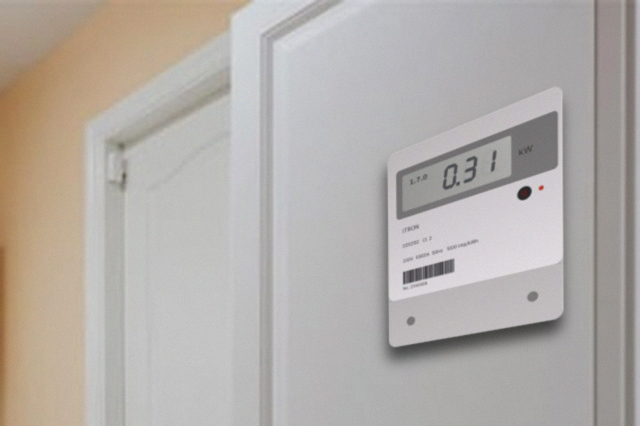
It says 0.31; kW
